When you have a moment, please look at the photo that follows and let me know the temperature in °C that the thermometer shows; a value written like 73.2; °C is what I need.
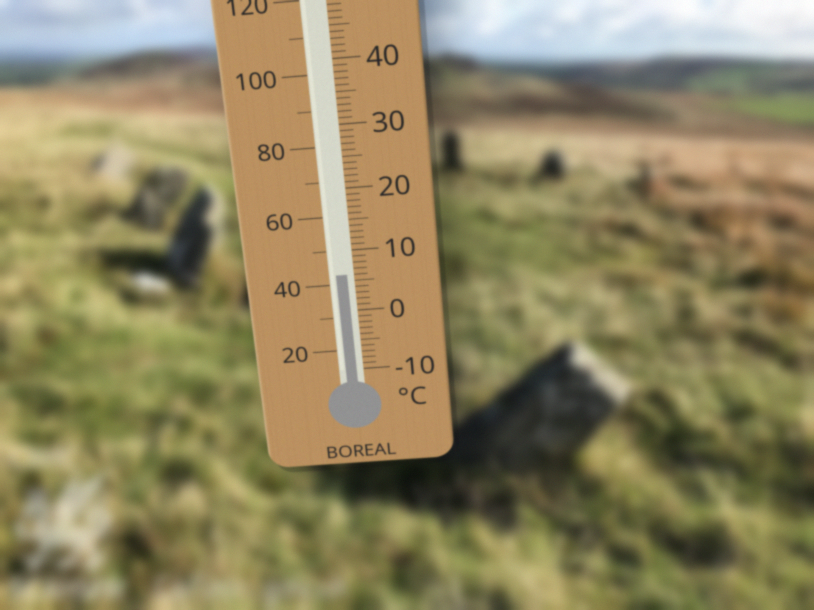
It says 6; °C
